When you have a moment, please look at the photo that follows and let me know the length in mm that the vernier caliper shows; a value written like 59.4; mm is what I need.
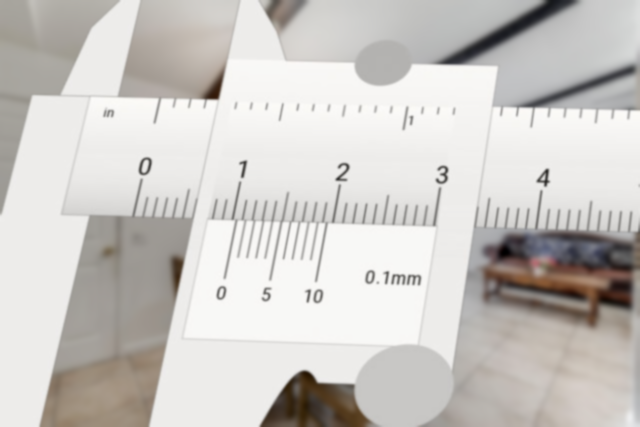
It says 10.4; mm
